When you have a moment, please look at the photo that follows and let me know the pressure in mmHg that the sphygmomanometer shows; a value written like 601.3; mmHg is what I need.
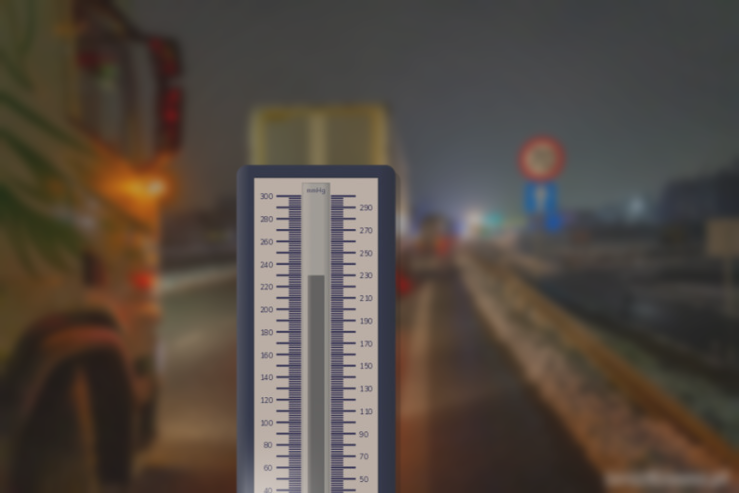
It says 230; mmHg
